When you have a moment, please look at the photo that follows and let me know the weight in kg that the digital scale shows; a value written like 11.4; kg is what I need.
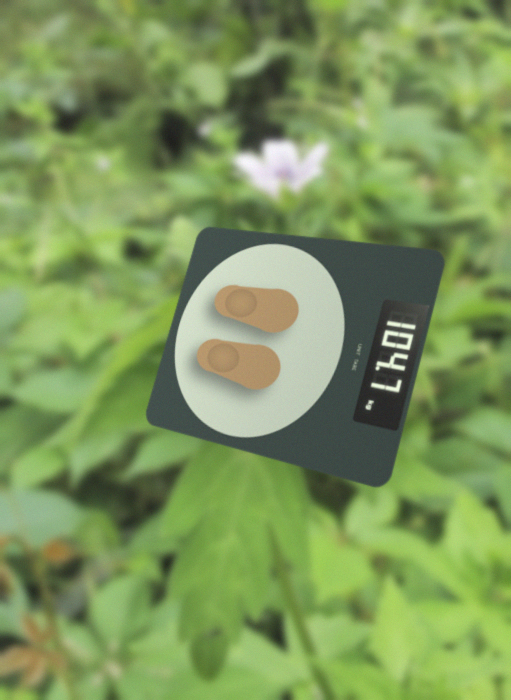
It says 104.7; kg
